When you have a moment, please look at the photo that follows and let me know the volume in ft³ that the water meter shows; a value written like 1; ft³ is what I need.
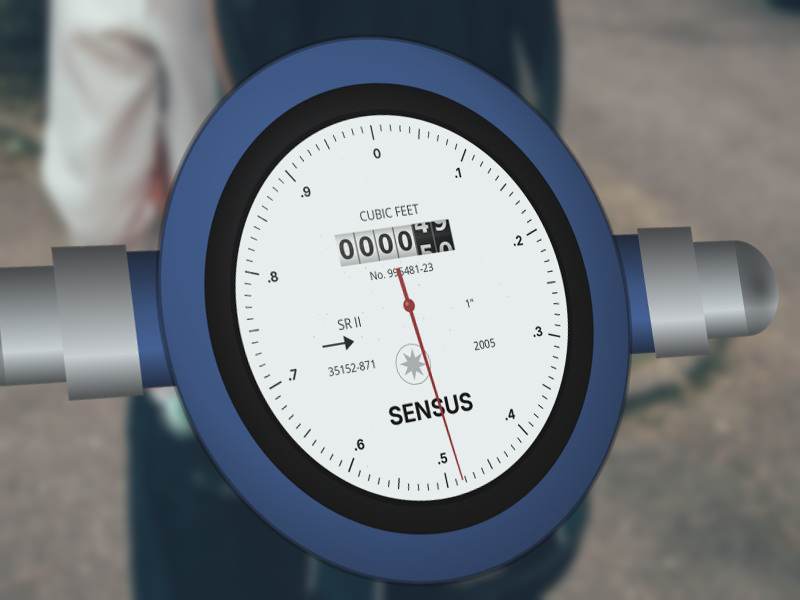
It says 49.48; ft³
